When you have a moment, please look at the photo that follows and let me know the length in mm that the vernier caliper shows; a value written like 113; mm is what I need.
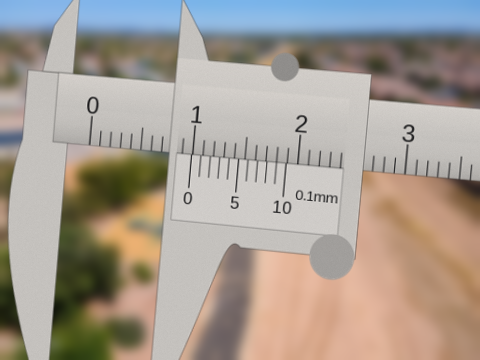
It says 9.9; mm
